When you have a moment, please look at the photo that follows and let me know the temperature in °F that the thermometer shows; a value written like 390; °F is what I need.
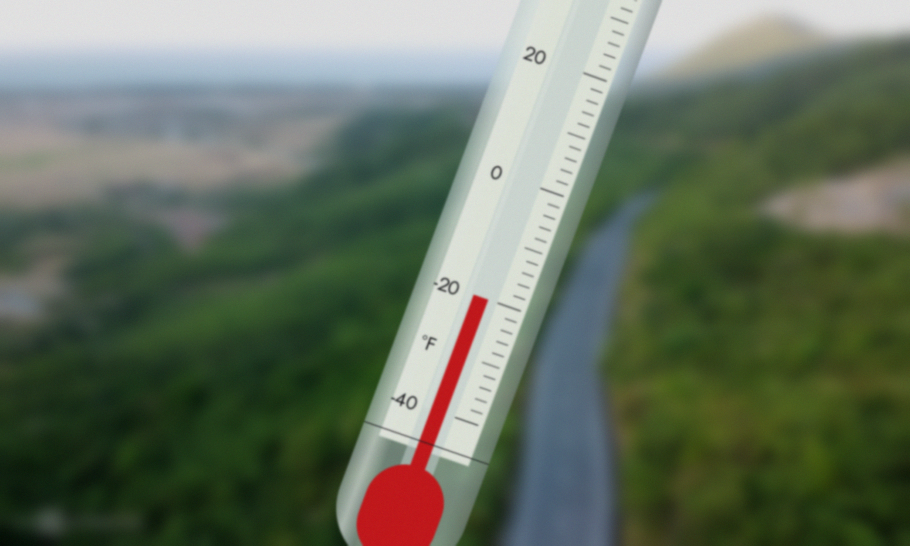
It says -20; °F
